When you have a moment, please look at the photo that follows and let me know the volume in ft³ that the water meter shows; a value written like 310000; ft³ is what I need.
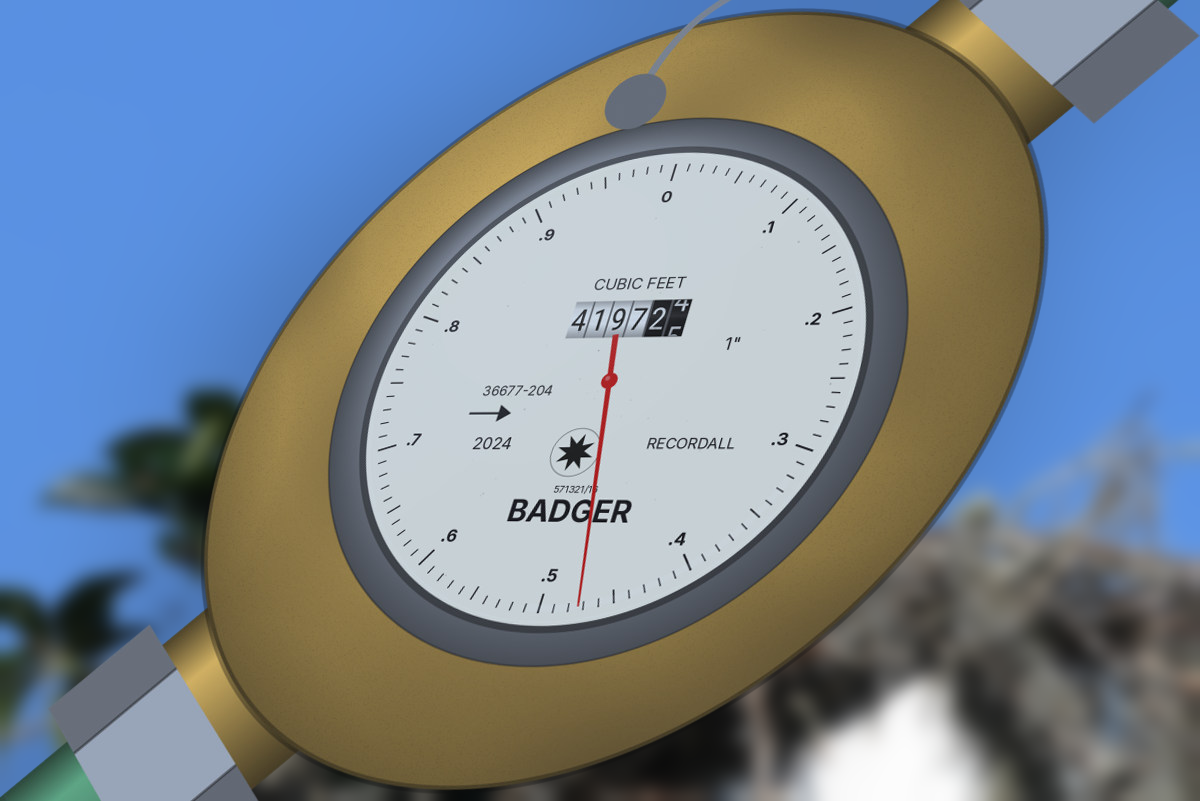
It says 419724.47; ft³
